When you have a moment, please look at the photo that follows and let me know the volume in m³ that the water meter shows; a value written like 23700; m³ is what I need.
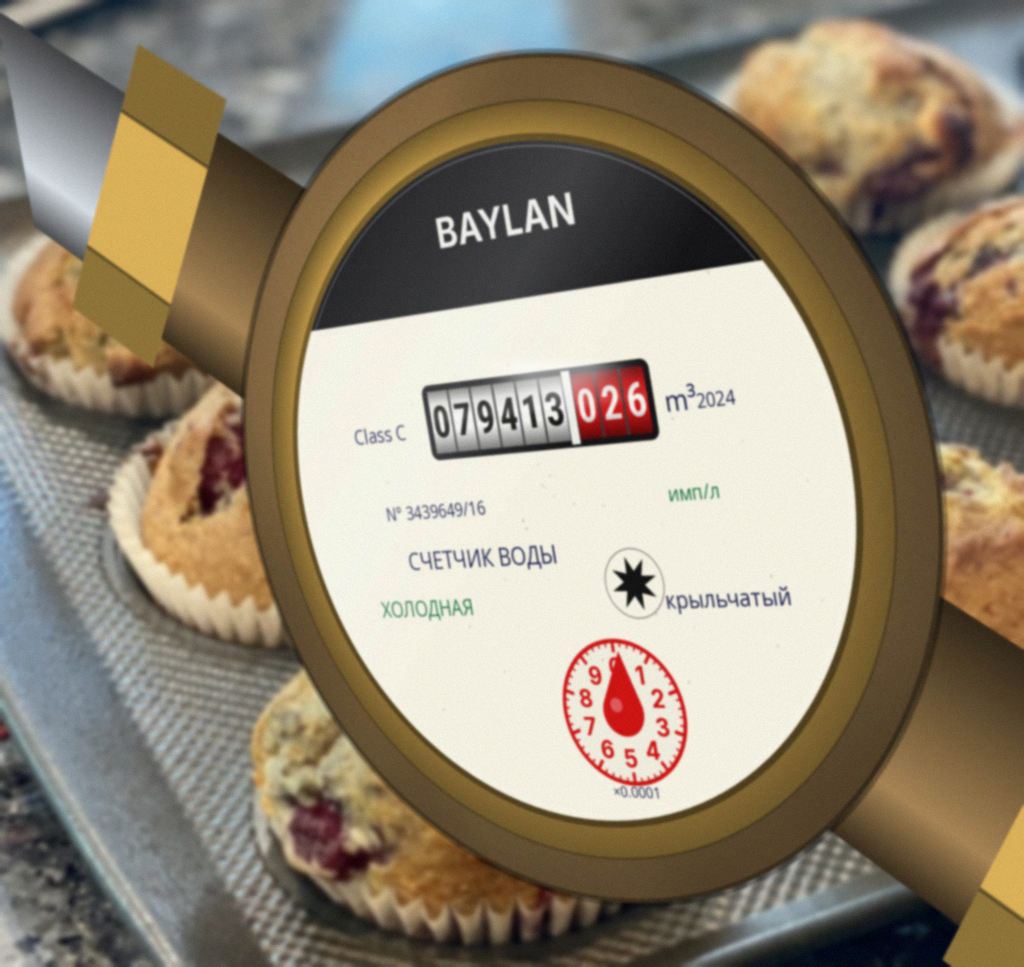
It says 79413.0260; m³
